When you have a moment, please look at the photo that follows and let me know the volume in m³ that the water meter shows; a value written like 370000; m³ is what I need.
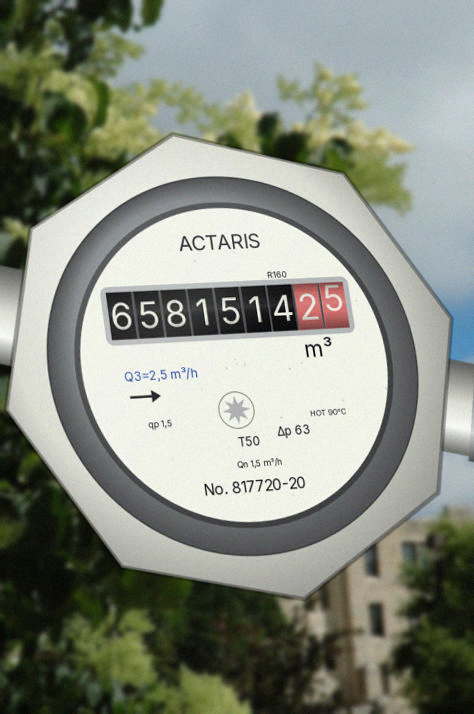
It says 6581514.25; m³
